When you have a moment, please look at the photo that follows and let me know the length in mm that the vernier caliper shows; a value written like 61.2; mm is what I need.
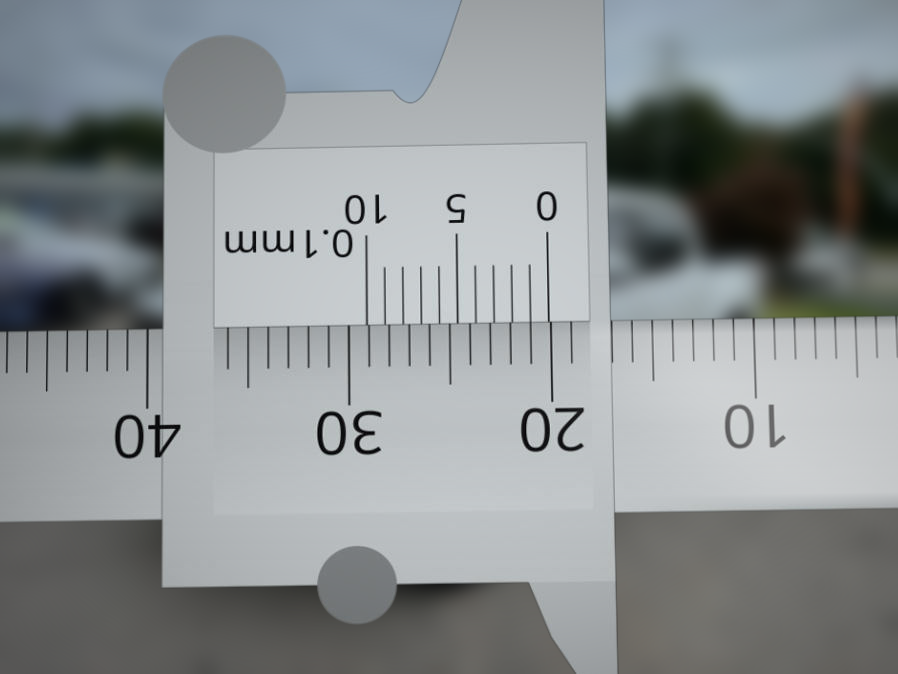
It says 20.1; mm
